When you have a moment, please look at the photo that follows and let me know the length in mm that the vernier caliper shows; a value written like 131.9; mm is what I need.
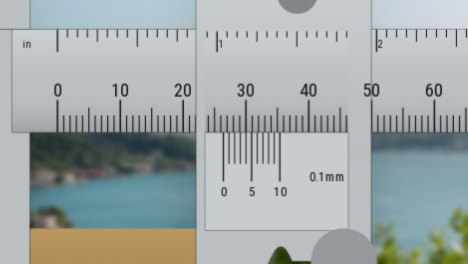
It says 26.4; mm
